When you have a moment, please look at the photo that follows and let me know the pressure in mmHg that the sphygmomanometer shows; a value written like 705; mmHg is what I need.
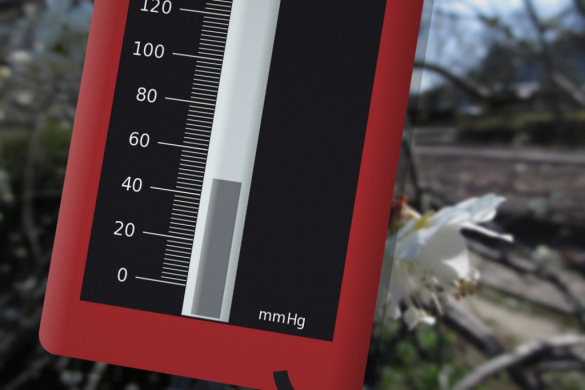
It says 48; mmHg
